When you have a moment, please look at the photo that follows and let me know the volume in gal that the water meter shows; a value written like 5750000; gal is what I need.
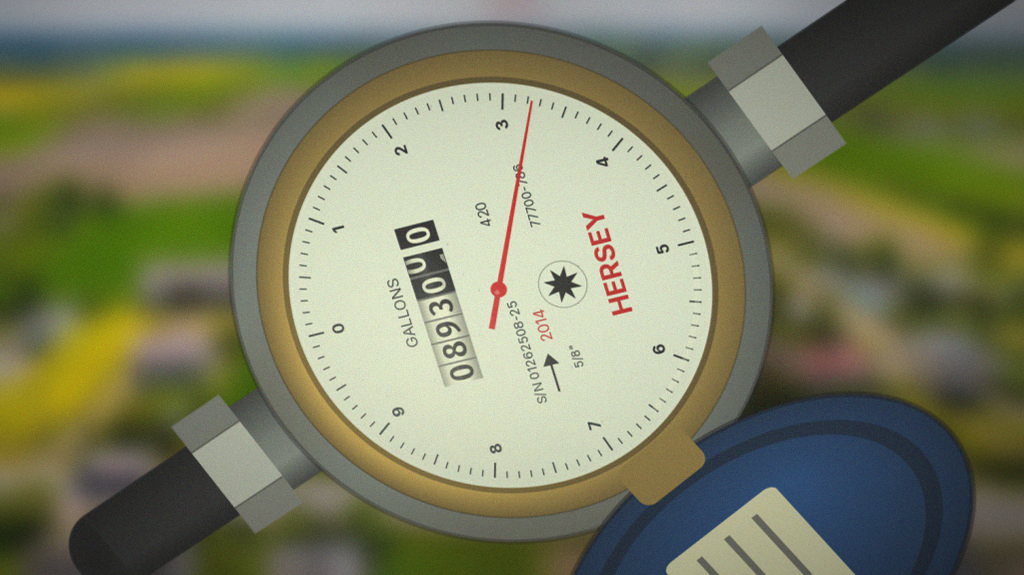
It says 893003.2; gal
